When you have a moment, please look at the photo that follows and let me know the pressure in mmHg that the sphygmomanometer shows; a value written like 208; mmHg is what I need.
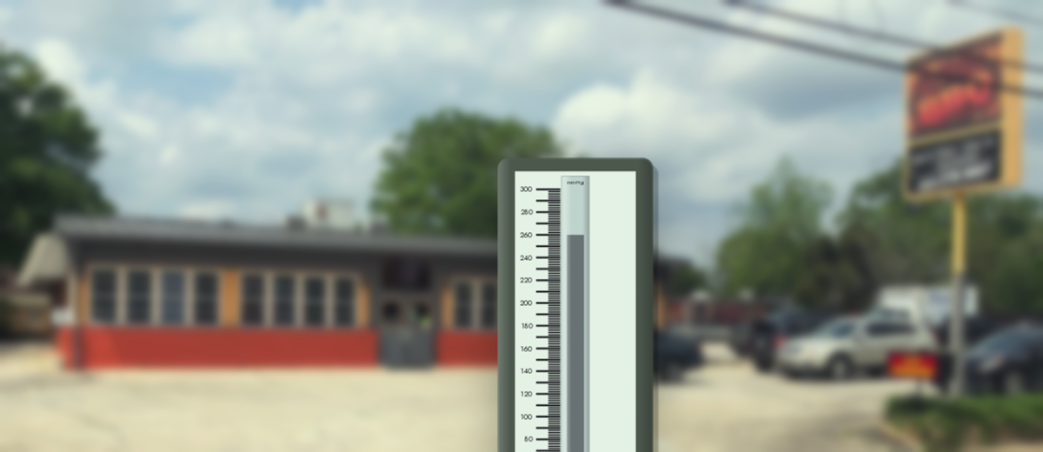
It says 260; mmHg
